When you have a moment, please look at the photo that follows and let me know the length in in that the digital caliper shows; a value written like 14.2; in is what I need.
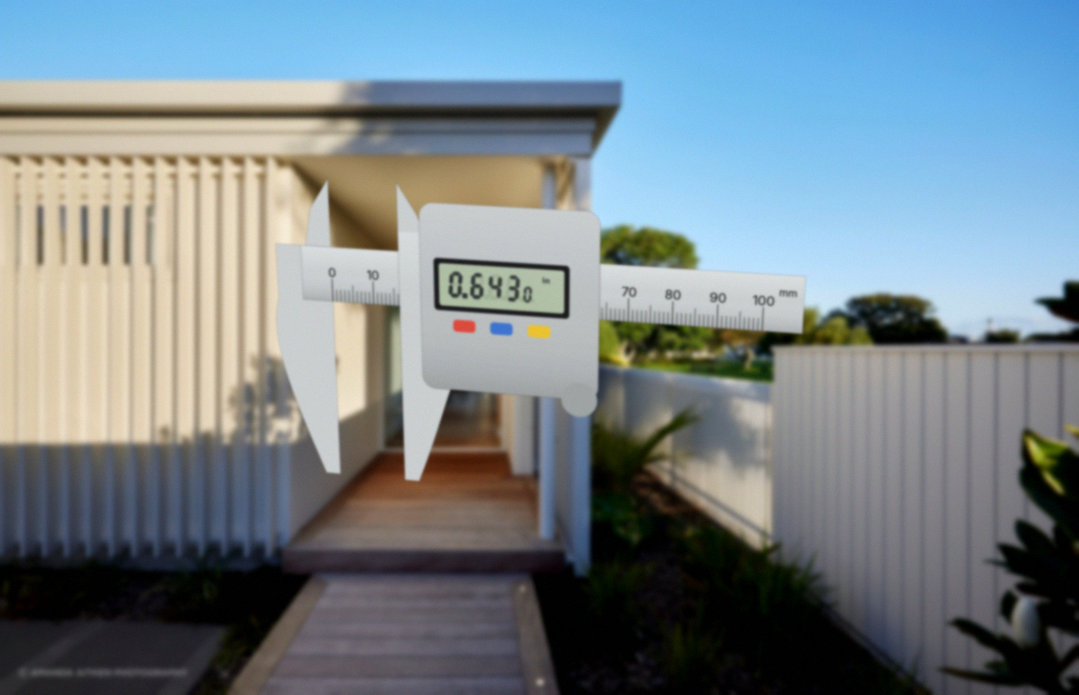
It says 0.6430; in
